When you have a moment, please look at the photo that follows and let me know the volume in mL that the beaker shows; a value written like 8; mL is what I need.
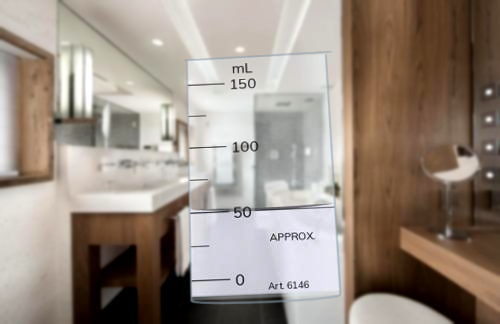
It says 50; mL
